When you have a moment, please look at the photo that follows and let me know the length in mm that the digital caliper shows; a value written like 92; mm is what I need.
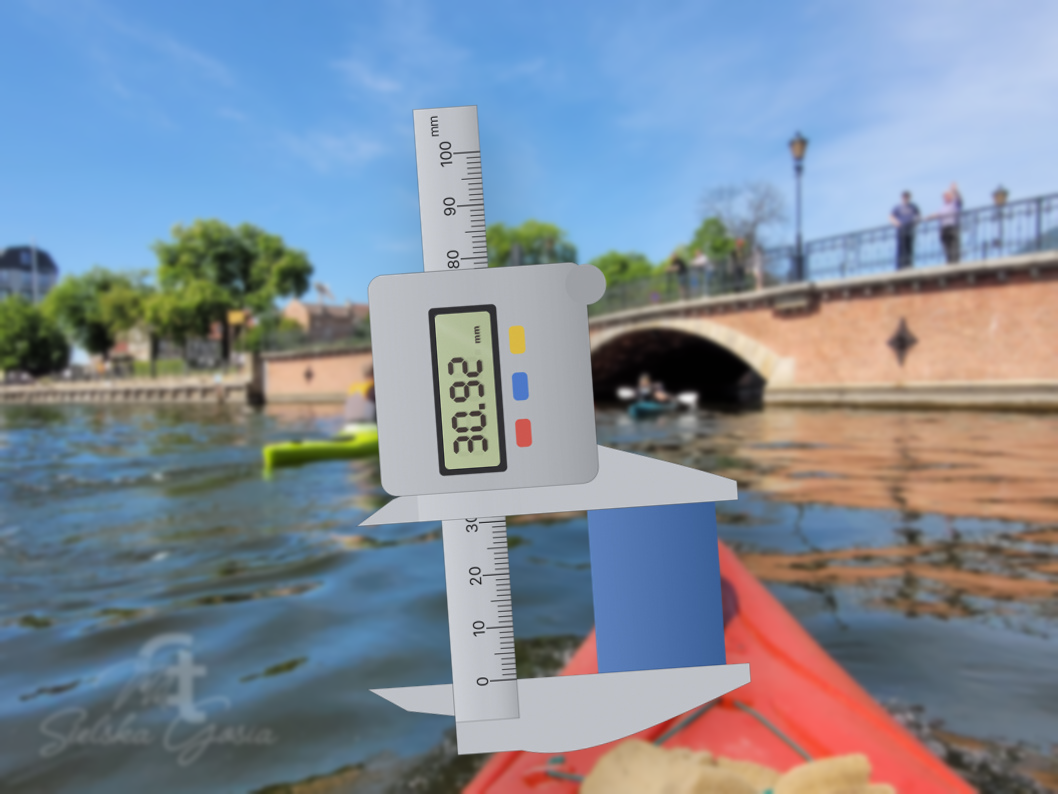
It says 30.92; mm
